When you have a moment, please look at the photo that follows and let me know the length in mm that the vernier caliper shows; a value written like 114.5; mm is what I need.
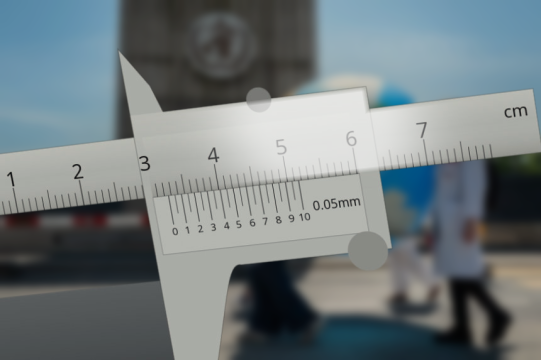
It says 32.6; mm
